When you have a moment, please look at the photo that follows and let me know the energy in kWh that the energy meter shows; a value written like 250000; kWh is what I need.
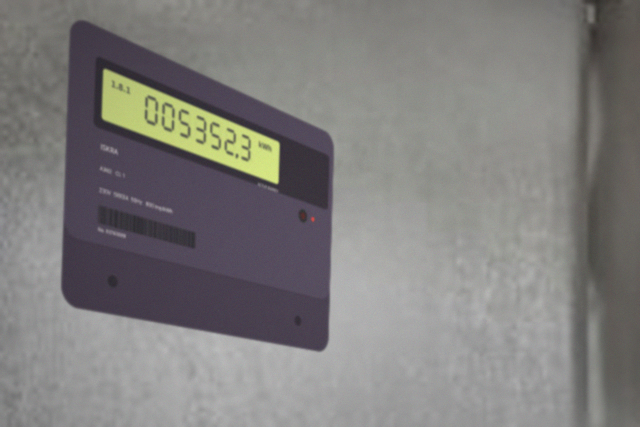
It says 5352.3; kWh
